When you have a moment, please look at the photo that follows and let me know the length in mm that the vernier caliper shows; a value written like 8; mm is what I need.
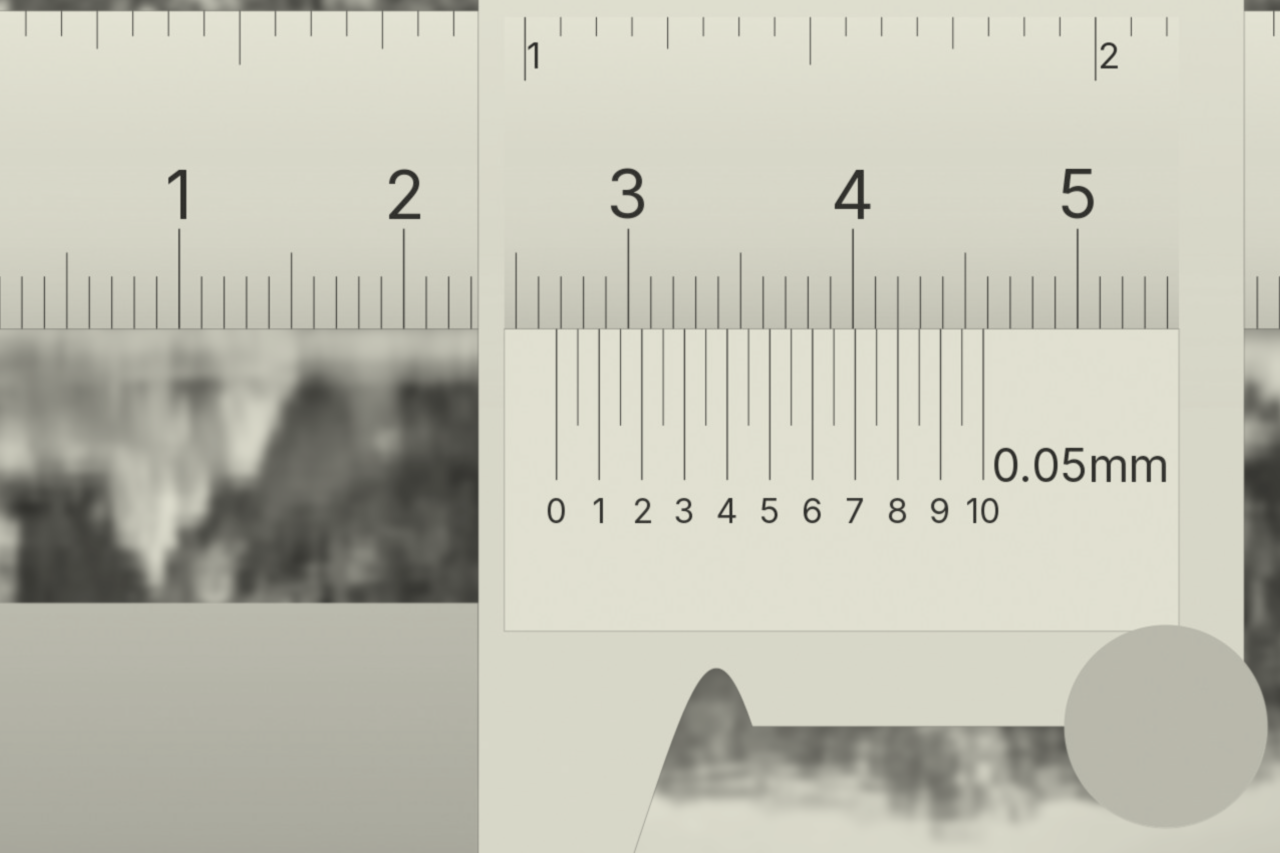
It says 26.8; mm
